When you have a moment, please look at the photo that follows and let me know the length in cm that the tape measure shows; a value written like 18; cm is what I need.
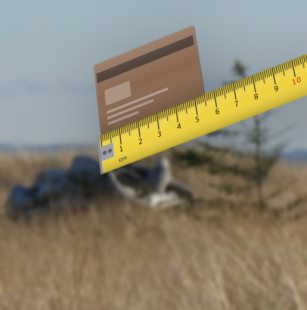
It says 5.5; cm
